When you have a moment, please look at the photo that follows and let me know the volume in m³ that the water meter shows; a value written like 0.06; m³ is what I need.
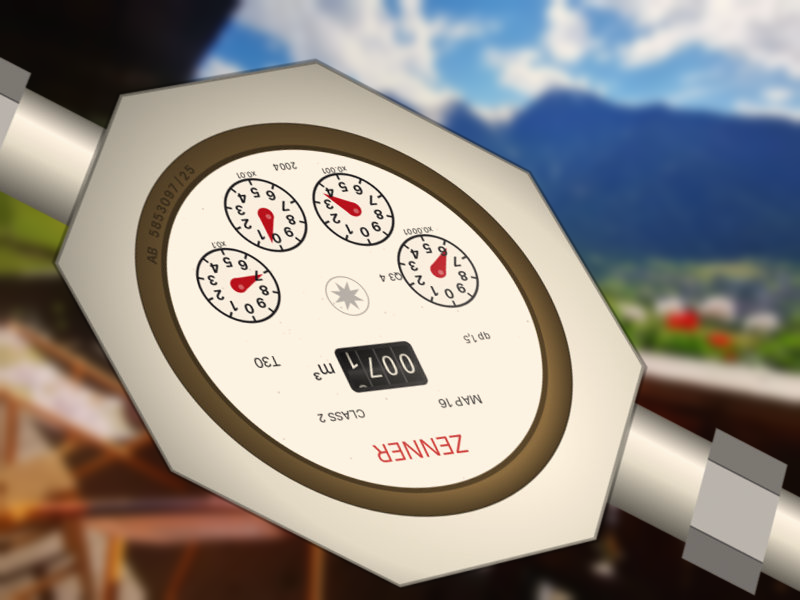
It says 70.7036; m³
